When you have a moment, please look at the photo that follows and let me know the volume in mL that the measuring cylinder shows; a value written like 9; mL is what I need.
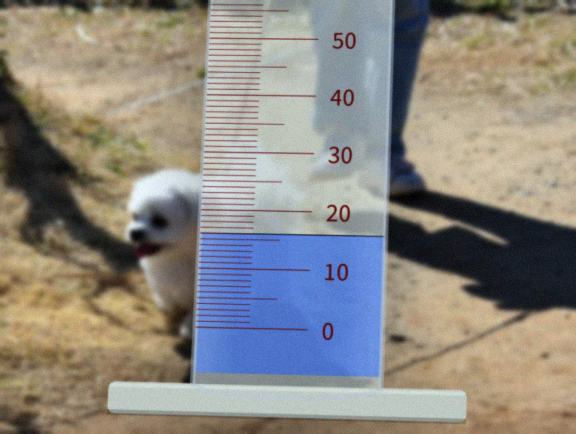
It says 16; mL
